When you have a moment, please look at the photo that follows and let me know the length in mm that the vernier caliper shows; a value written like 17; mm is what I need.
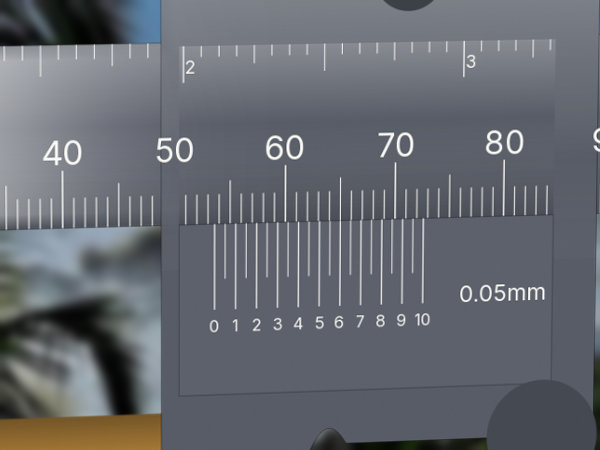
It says 53.6; mm
